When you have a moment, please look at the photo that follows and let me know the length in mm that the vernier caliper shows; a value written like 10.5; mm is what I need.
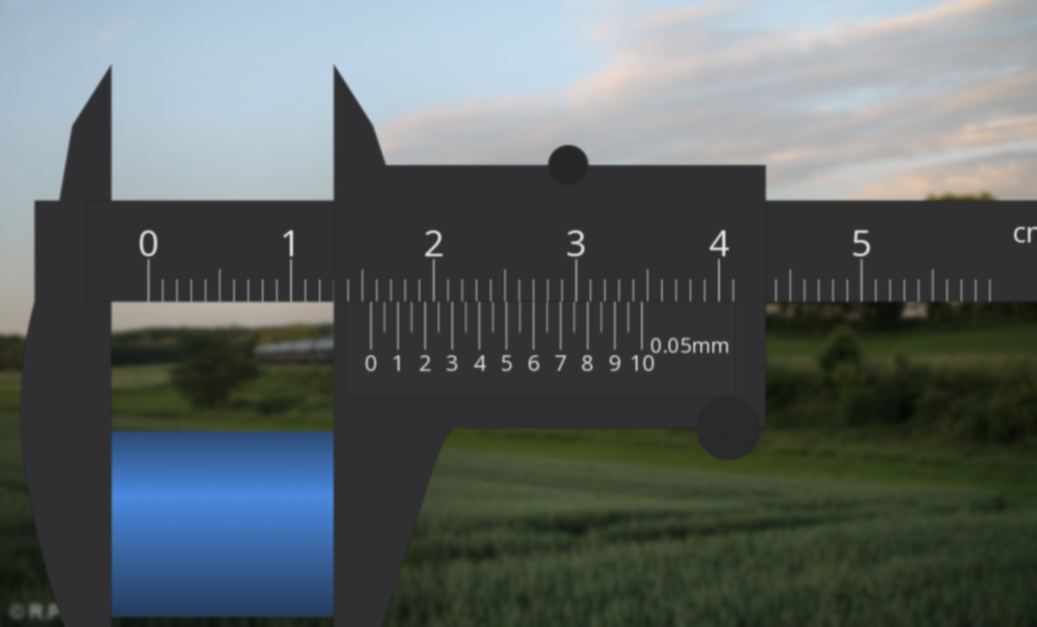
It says 15.6; mm
